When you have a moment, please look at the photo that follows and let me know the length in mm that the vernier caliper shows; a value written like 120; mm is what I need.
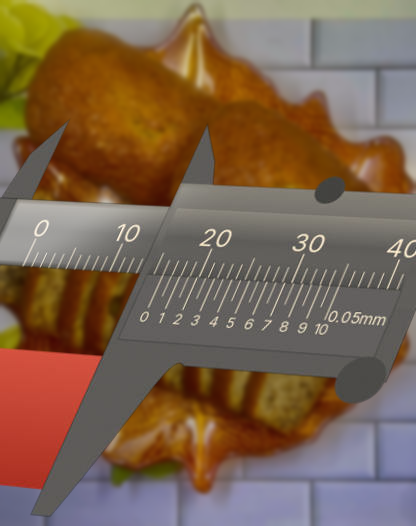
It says 16.0; mm
